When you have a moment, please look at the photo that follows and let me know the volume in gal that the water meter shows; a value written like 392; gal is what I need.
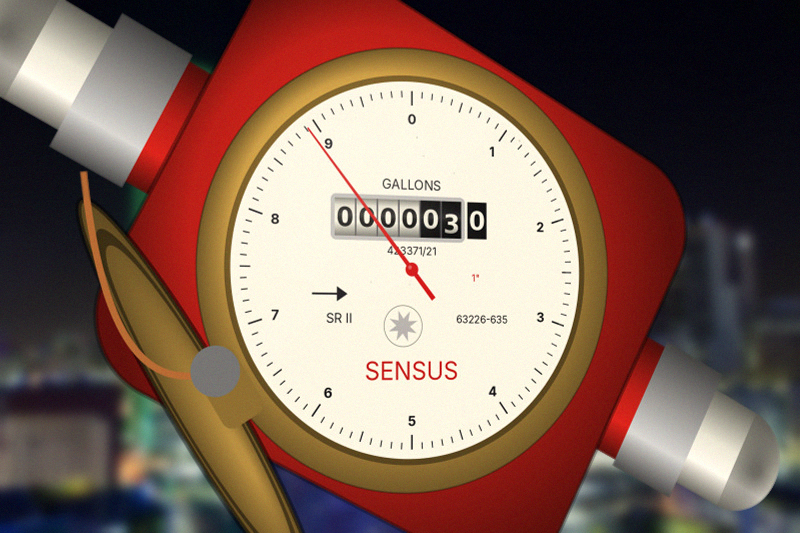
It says 28.9; gal
